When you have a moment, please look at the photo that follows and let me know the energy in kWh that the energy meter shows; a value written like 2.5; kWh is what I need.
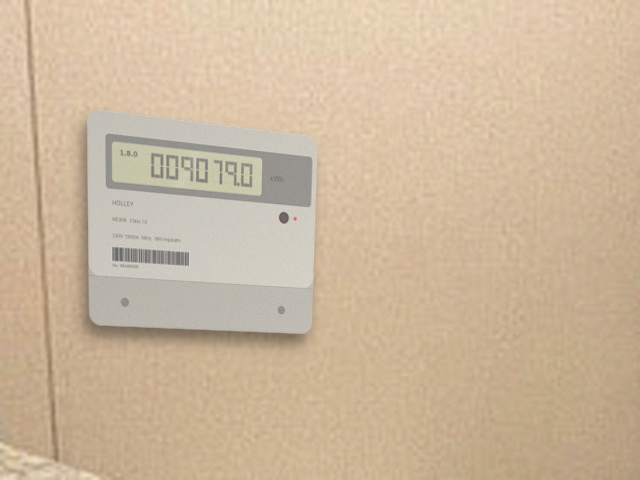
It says 9079.0; kWh
